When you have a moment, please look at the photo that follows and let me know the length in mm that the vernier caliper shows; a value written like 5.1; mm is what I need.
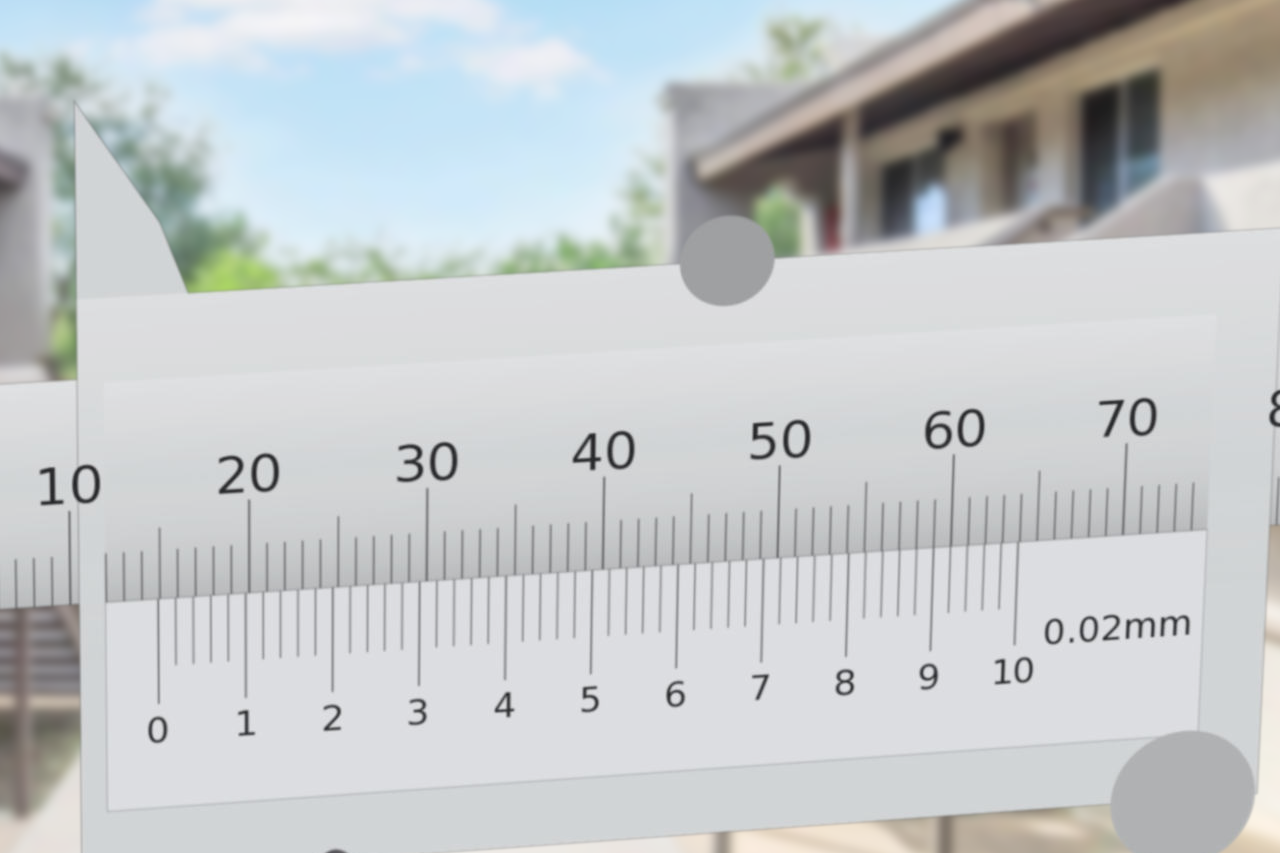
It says 14.9; mm
